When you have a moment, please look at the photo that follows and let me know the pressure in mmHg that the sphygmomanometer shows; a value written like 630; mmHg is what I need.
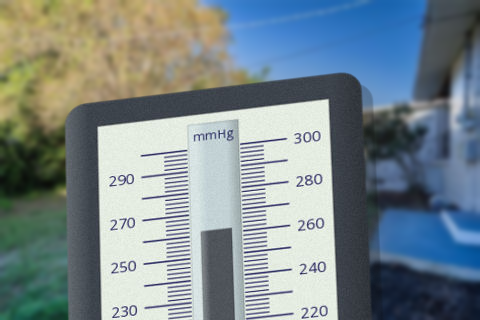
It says 262; mmHg
